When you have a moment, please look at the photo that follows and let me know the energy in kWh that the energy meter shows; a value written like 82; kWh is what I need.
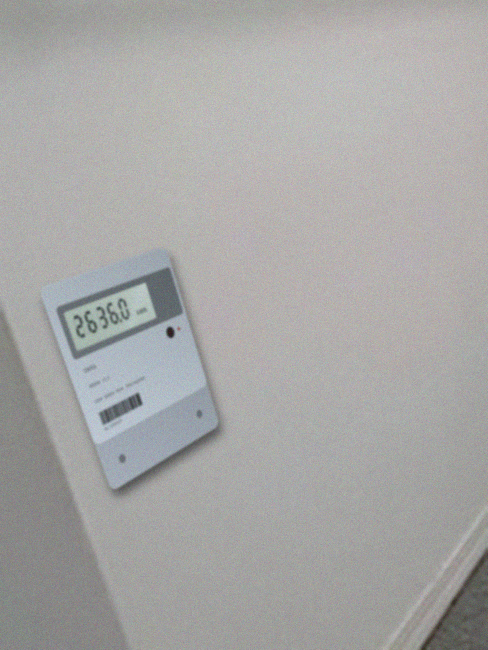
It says 2636.0; kWh
